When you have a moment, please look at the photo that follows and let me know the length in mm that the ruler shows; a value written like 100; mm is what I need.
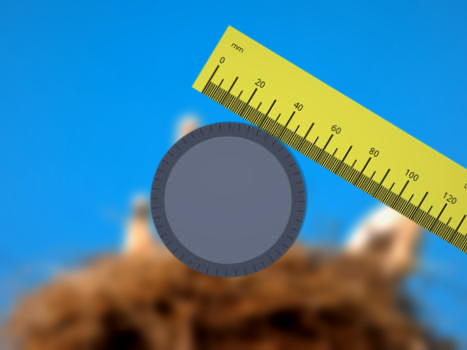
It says 70; mm
